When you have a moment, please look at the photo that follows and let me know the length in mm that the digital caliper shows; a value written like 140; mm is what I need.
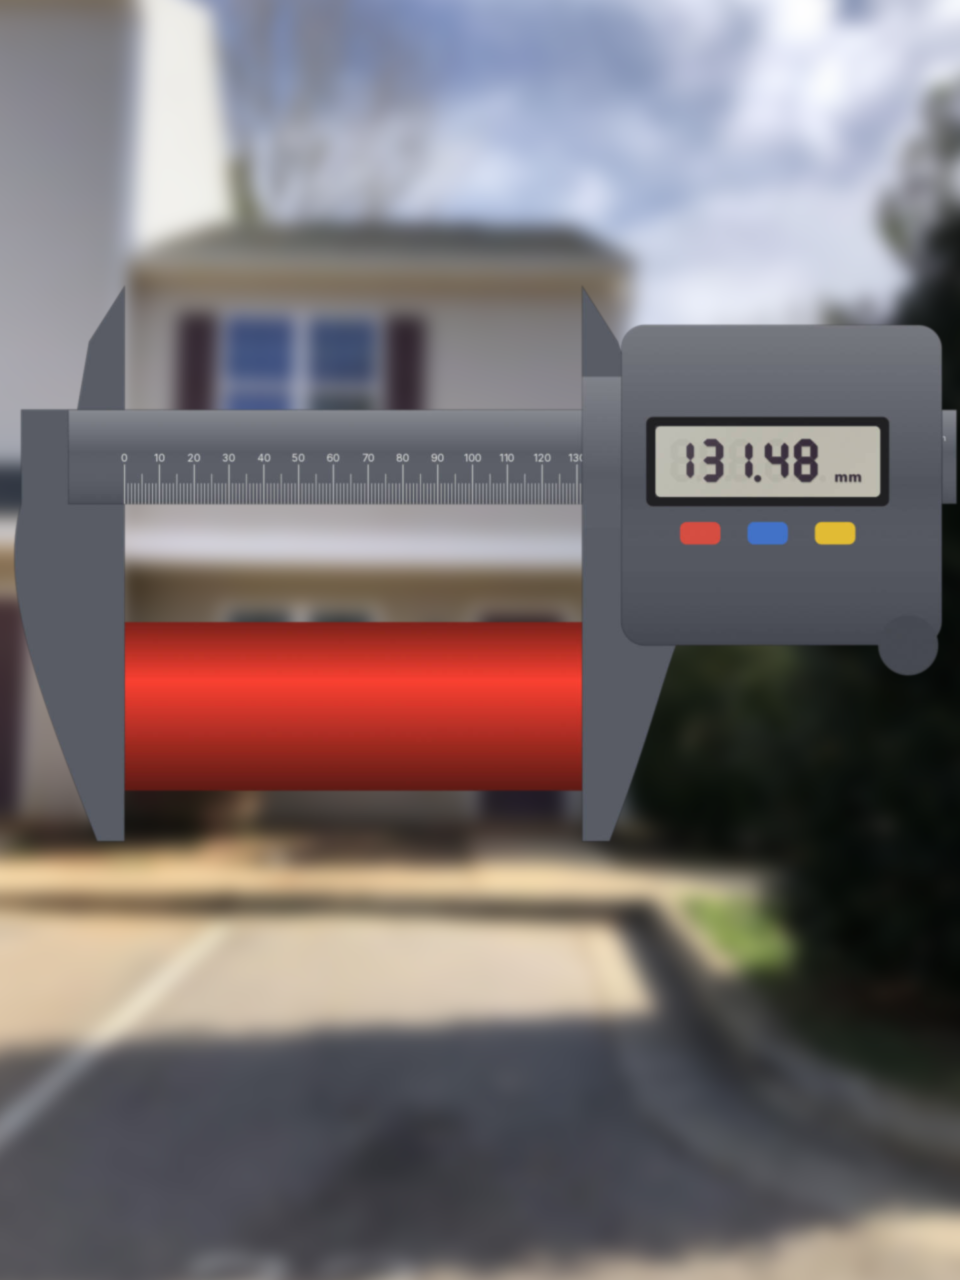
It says 131.48; mm
